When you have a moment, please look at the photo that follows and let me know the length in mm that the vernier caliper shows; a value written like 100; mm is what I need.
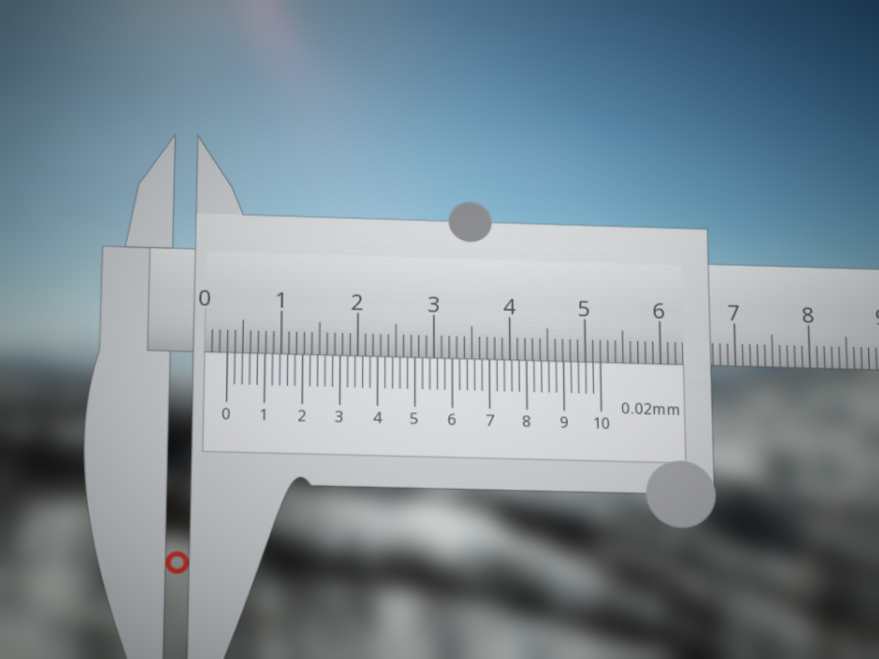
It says 3.0; mm
